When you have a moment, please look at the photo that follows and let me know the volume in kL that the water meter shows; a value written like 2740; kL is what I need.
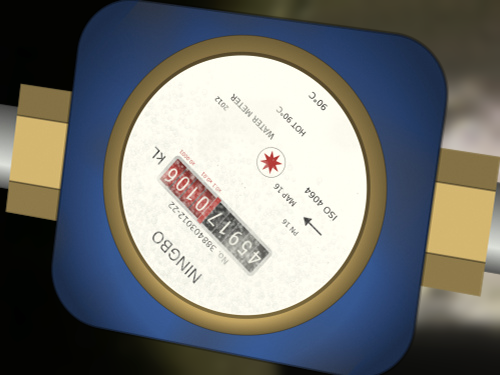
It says 45917.0106; kL
